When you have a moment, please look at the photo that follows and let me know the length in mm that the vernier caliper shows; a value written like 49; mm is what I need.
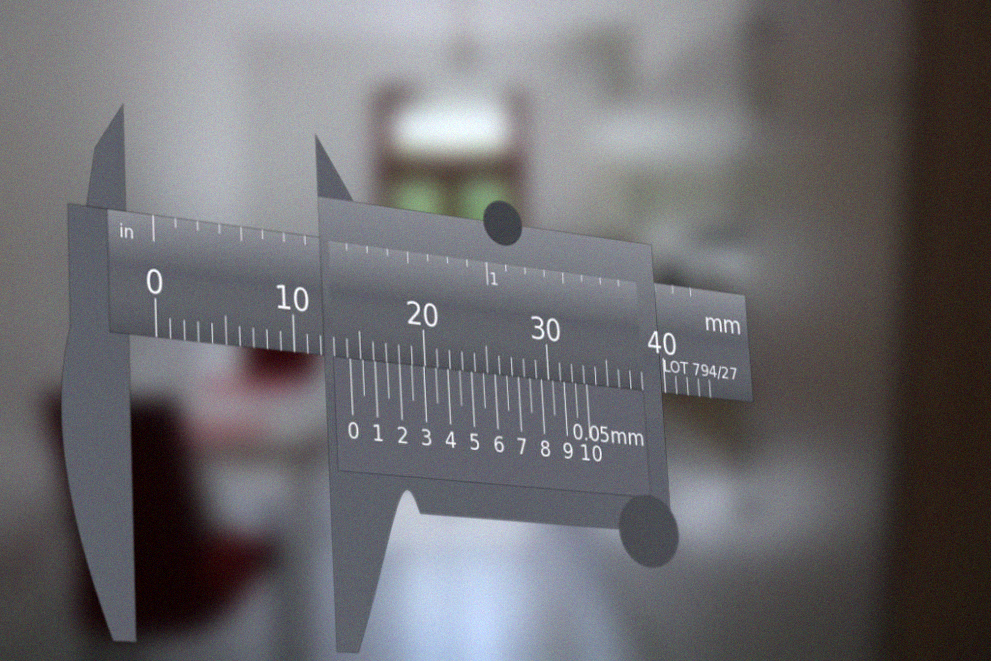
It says 14.2; mm
